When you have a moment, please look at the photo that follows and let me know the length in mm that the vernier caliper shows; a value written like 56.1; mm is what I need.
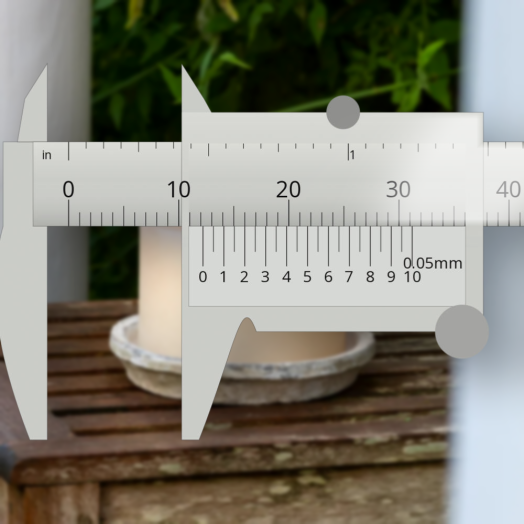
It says 12.2; mm
